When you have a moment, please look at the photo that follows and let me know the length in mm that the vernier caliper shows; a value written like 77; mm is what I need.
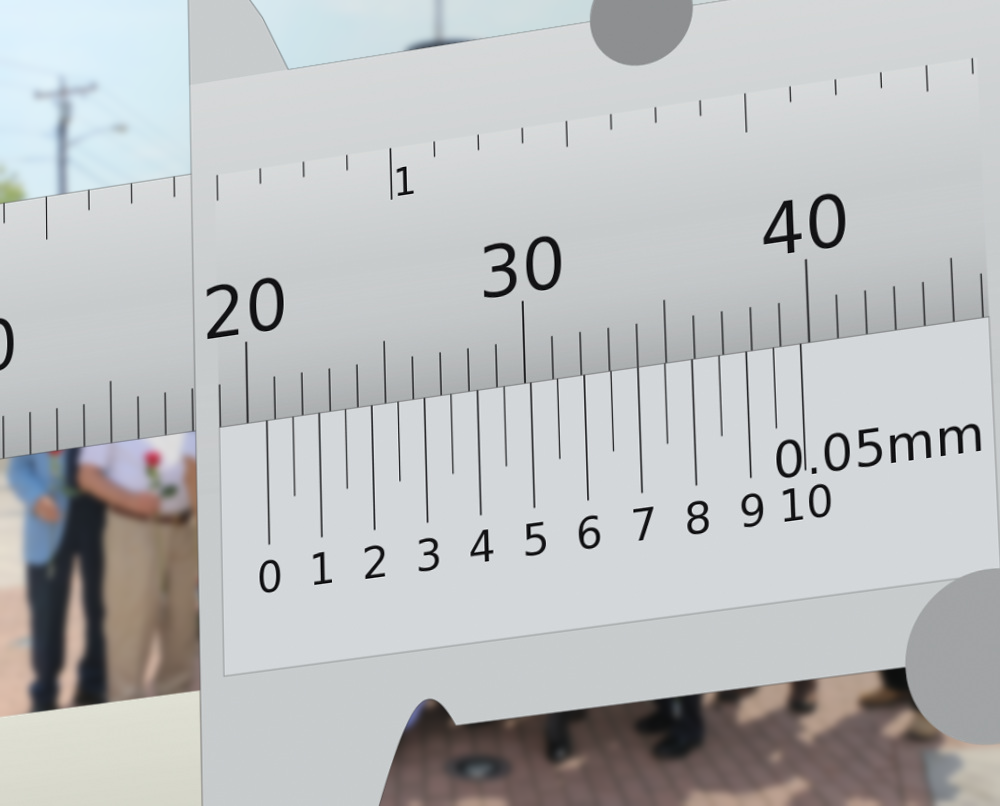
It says 20.70; mm
